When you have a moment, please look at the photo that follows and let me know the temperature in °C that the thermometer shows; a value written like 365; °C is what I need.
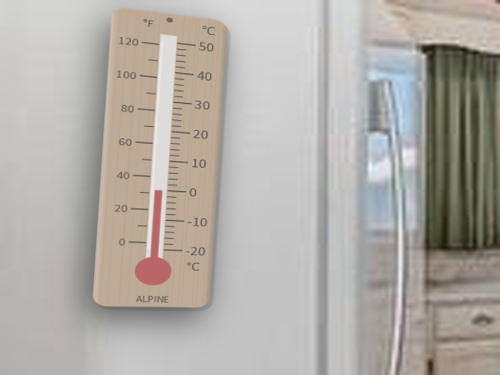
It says 0; °C
